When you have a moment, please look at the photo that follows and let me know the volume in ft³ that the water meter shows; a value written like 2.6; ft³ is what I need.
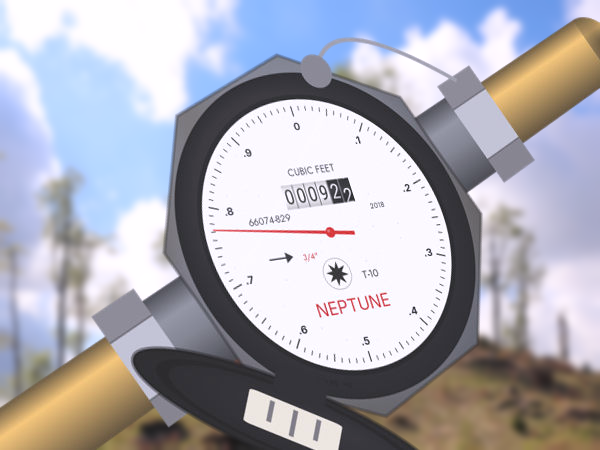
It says 921.77; ft³
